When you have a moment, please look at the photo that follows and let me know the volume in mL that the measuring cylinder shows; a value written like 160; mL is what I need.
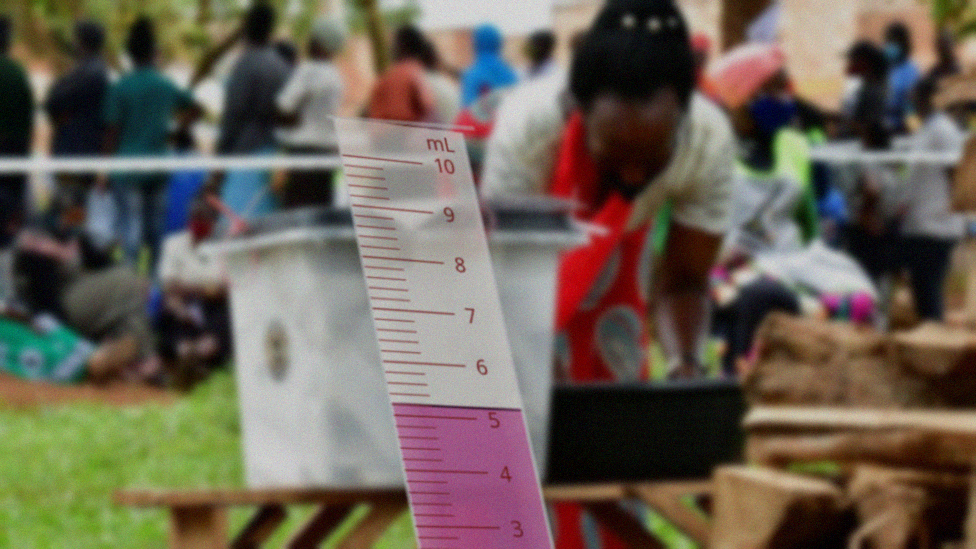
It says 5.2; mL
